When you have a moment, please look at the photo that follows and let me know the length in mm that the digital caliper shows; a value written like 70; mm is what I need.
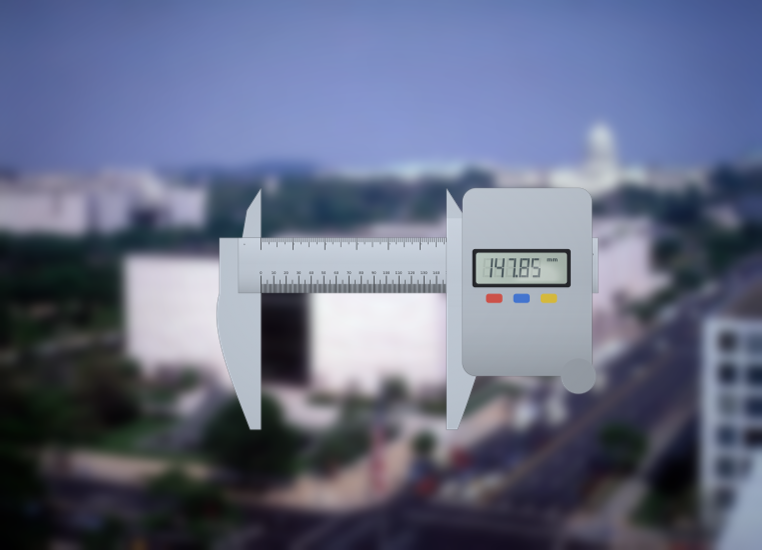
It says 147.85; mm
